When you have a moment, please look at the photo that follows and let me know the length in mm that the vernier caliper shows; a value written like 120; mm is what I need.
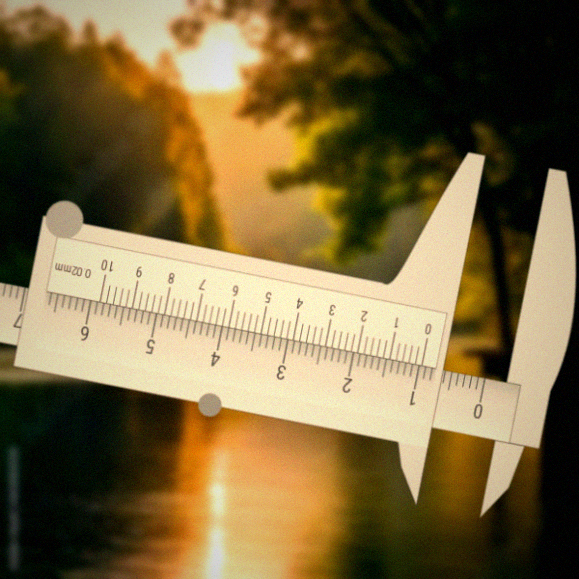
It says 9.6; mm
